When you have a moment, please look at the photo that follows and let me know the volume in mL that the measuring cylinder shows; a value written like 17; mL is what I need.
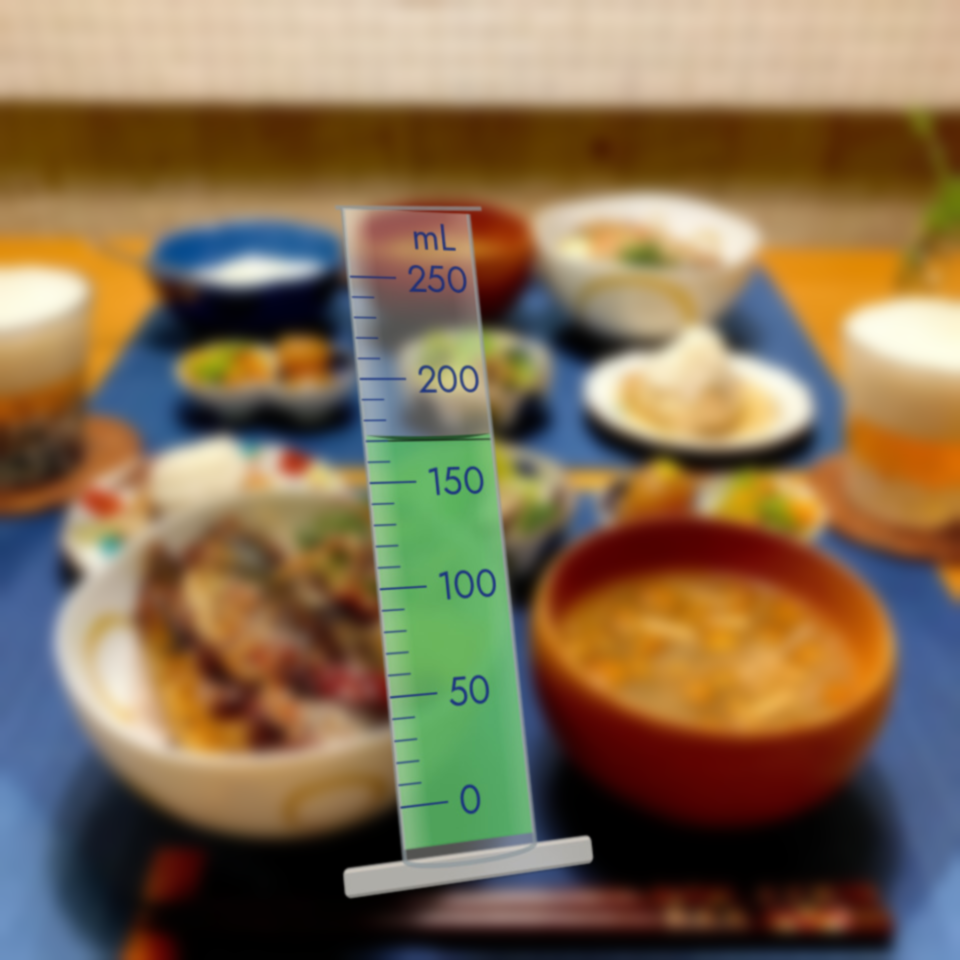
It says 170; mL
